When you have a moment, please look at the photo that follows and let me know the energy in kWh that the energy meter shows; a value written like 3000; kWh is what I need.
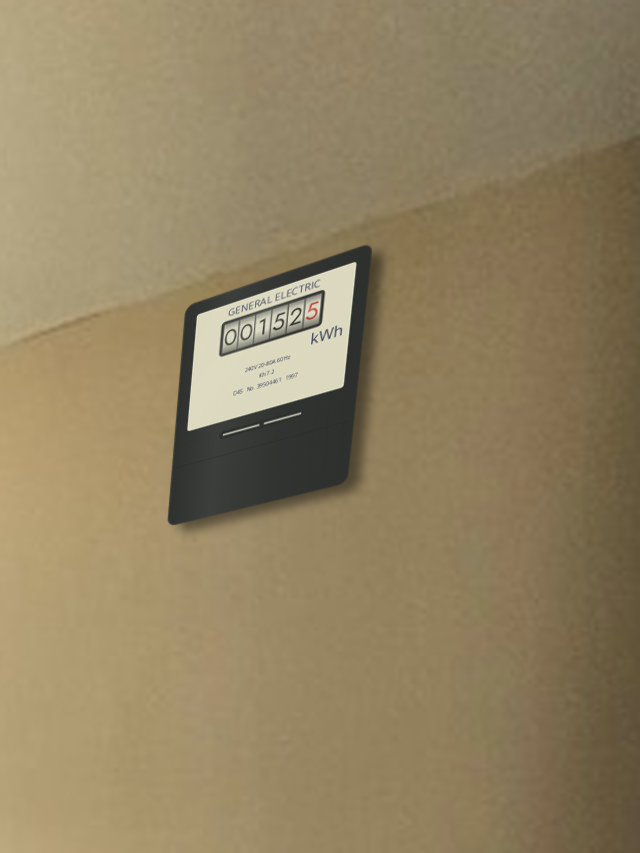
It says 152.5; kWh
